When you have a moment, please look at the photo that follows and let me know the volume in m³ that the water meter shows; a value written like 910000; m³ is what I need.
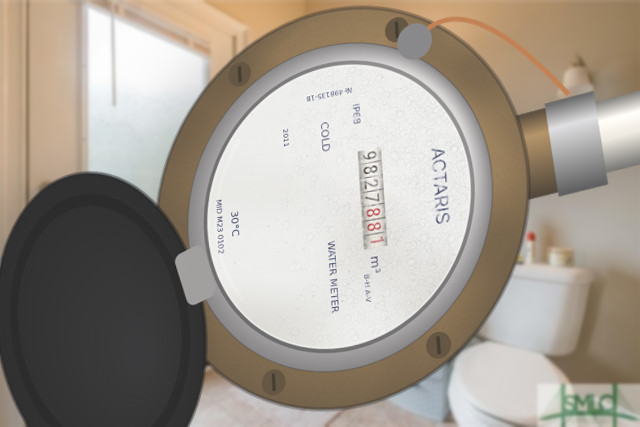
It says 9827.881; m³
